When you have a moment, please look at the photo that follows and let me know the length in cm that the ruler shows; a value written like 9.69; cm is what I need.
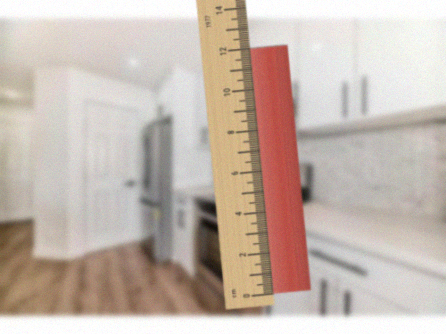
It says 12; cm
